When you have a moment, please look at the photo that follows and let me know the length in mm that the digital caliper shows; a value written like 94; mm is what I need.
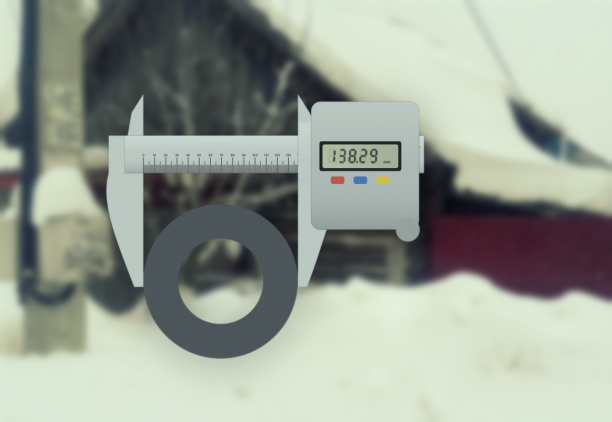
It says 138.29; mm
